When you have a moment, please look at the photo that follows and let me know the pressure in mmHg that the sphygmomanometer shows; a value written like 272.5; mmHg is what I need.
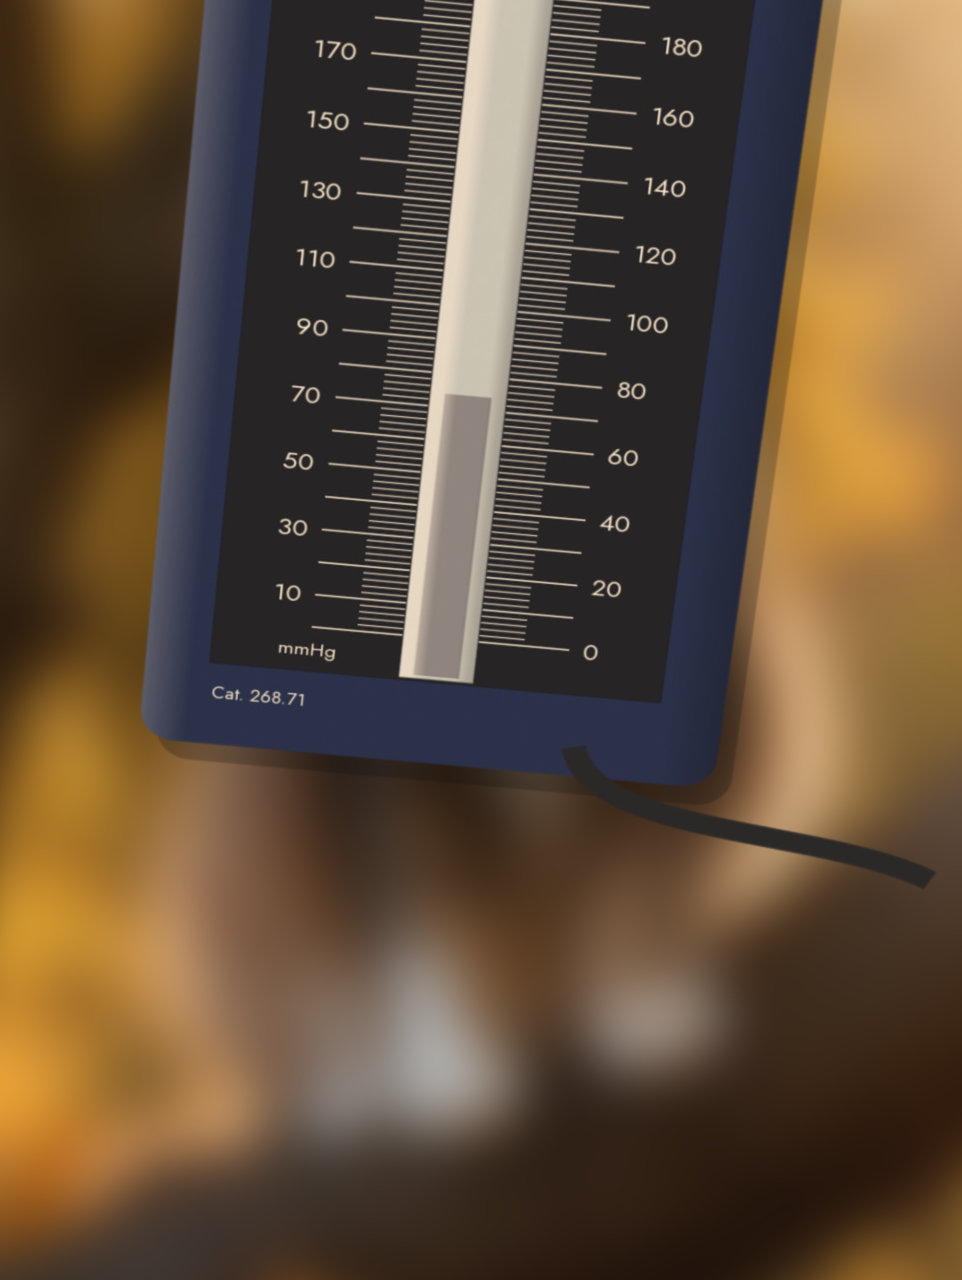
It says 74; mmHg
